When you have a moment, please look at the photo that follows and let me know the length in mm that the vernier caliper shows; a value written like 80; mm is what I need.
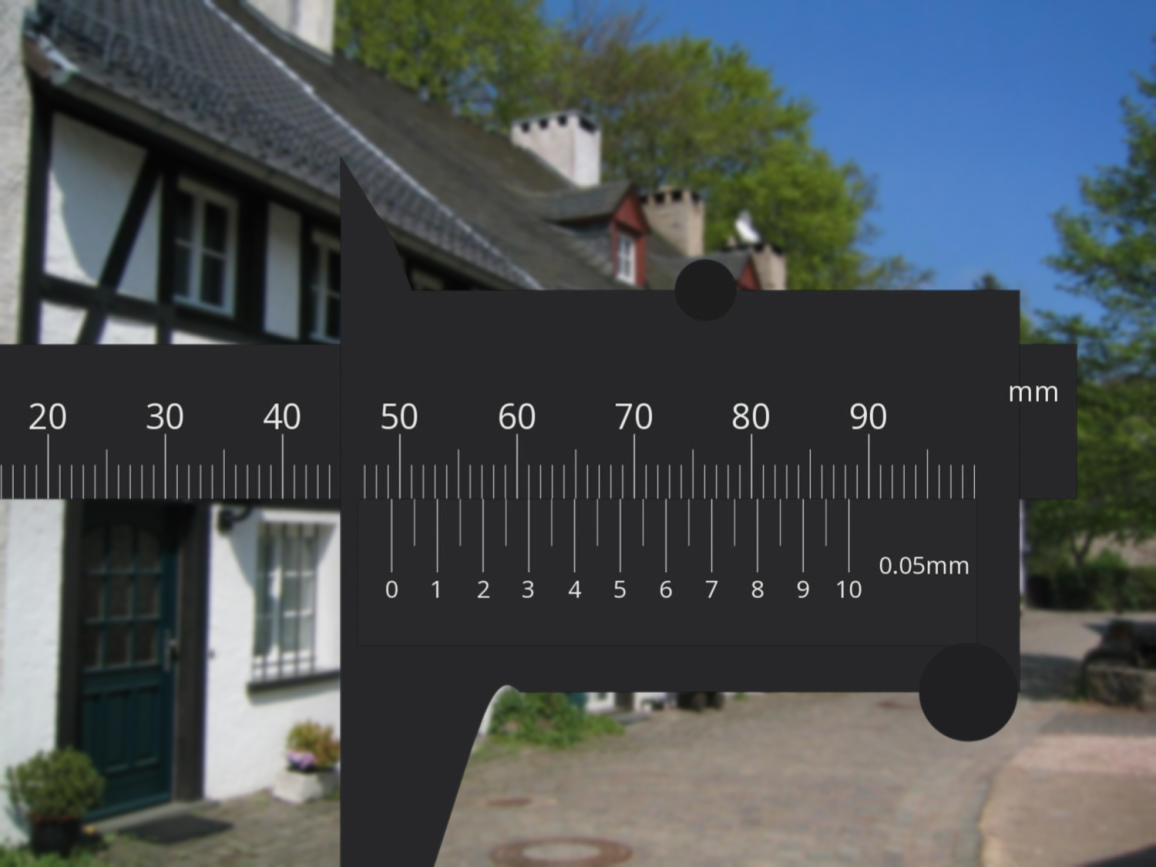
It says 49.3; mm
